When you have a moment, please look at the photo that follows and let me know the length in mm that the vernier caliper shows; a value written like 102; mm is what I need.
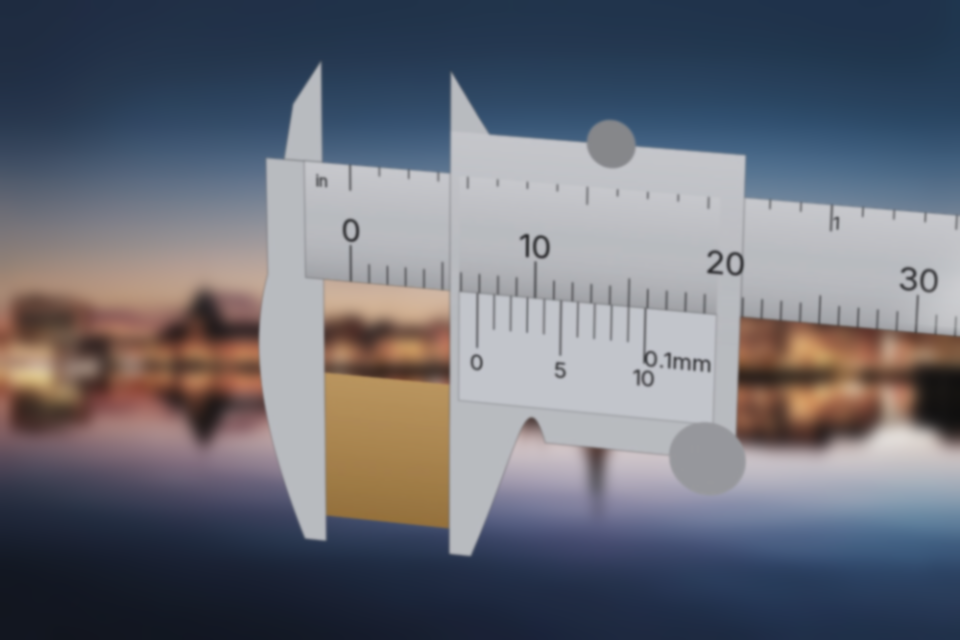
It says 6.9; mm
